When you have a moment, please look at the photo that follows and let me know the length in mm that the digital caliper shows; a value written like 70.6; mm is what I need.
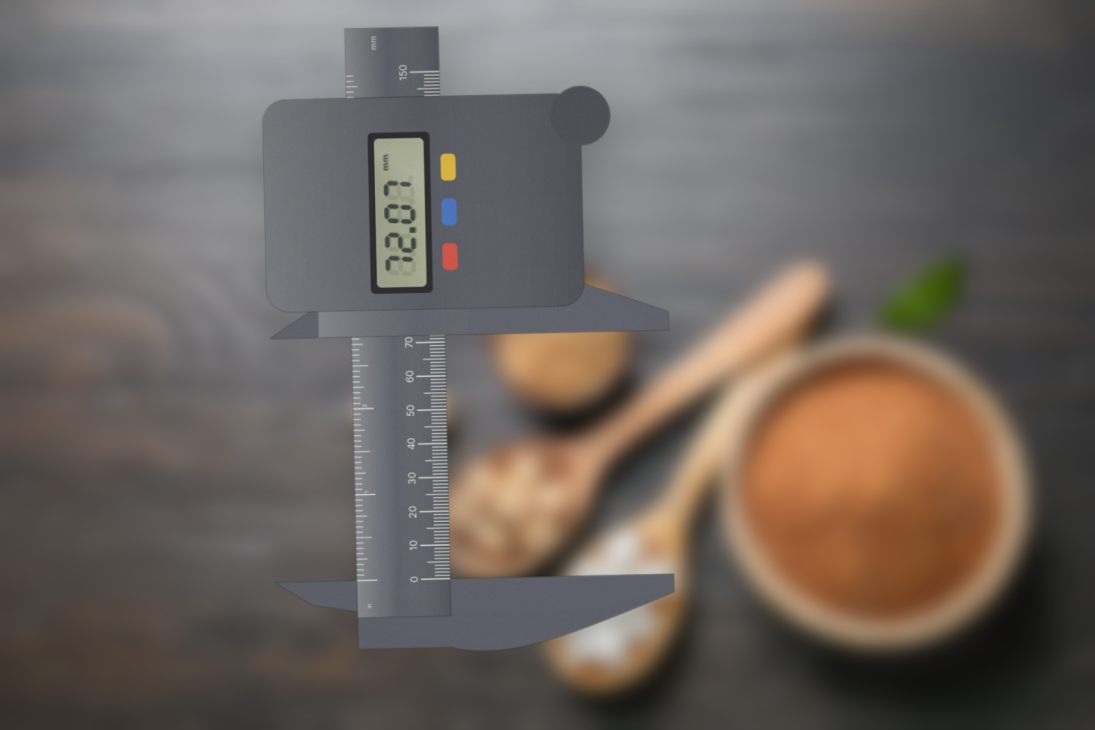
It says 72.07; mm
